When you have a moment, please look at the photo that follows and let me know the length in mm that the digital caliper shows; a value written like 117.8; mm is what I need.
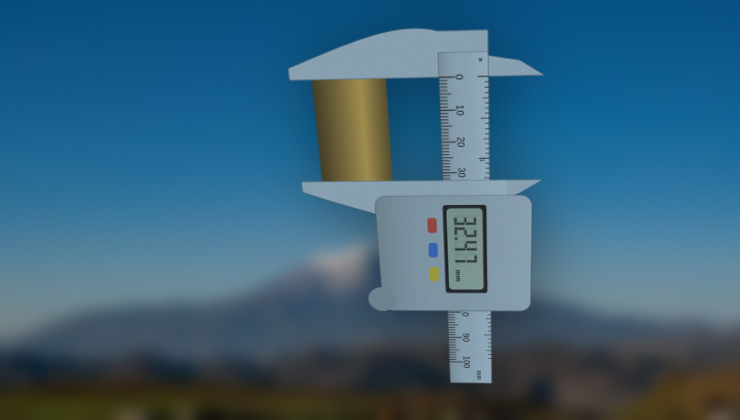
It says 32.47; mm
